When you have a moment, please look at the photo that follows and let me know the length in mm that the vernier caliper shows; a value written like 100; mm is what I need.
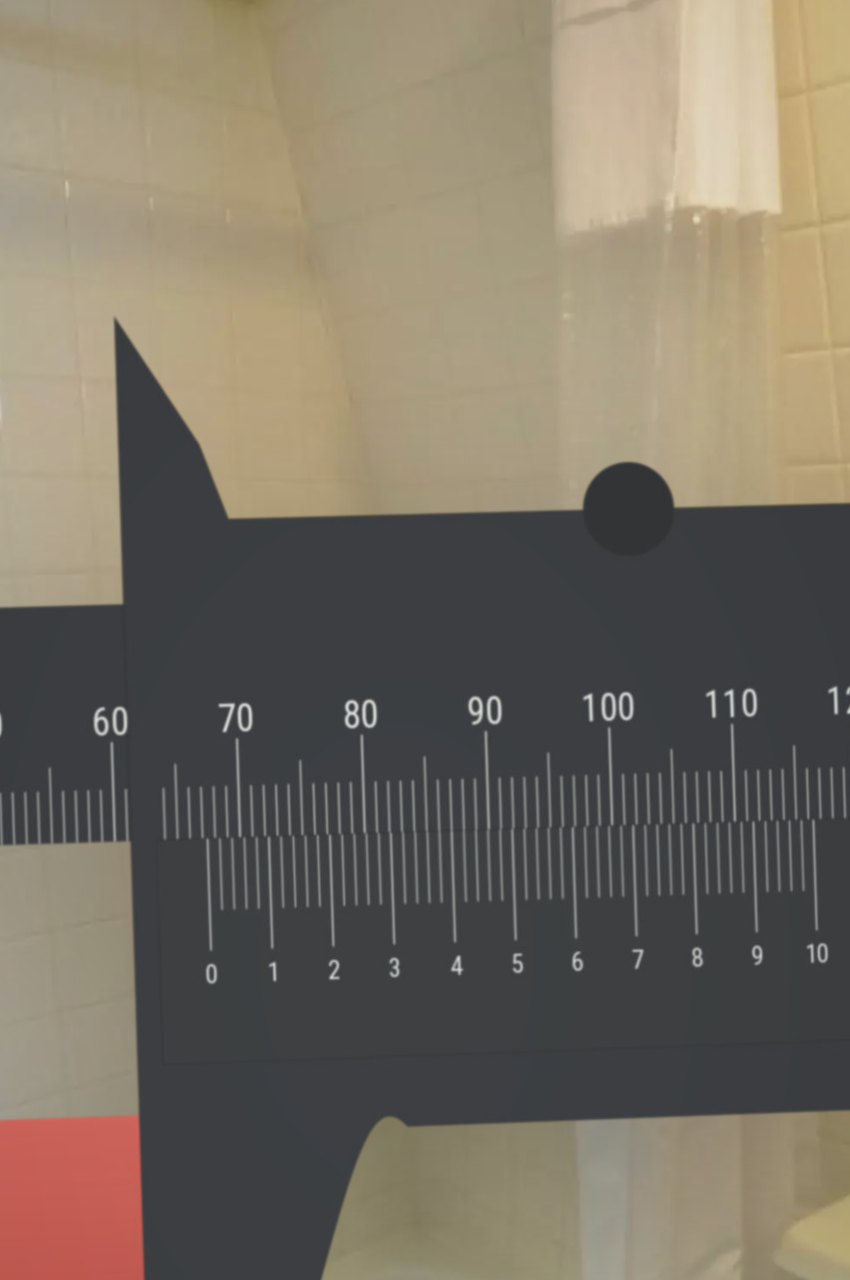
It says 67.4; mm
